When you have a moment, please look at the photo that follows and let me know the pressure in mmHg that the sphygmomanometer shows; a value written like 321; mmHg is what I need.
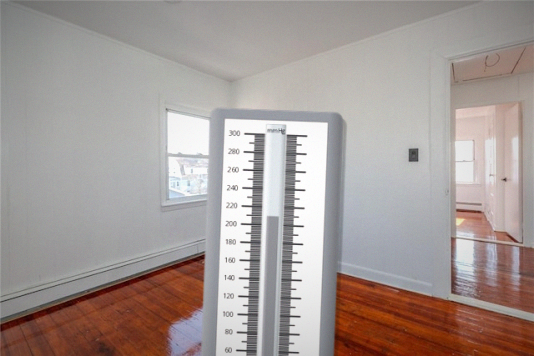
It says 210; mmHg
